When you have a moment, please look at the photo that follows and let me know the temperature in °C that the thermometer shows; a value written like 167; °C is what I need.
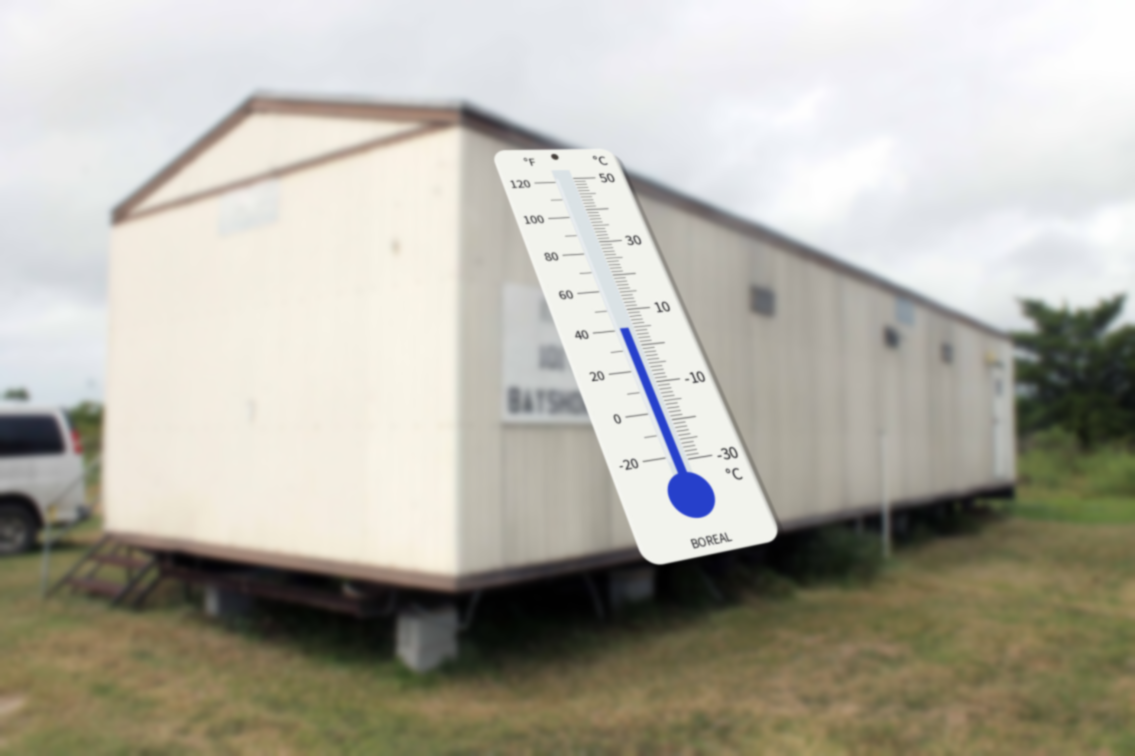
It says 5; °C
